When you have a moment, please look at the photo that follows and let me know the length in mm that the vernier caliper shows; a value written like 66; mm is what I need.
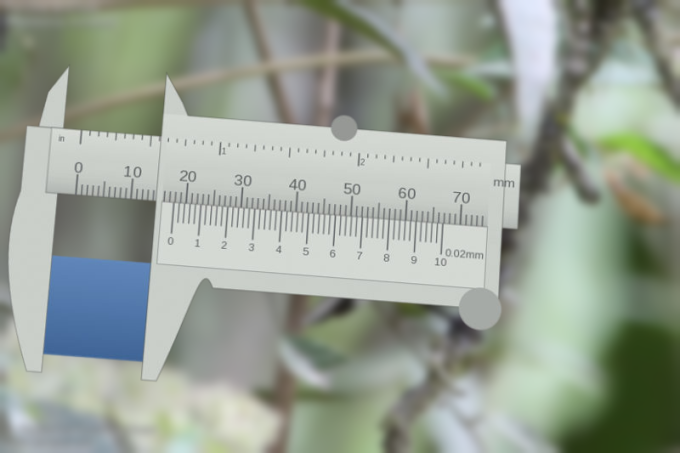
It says 17.8; mm
